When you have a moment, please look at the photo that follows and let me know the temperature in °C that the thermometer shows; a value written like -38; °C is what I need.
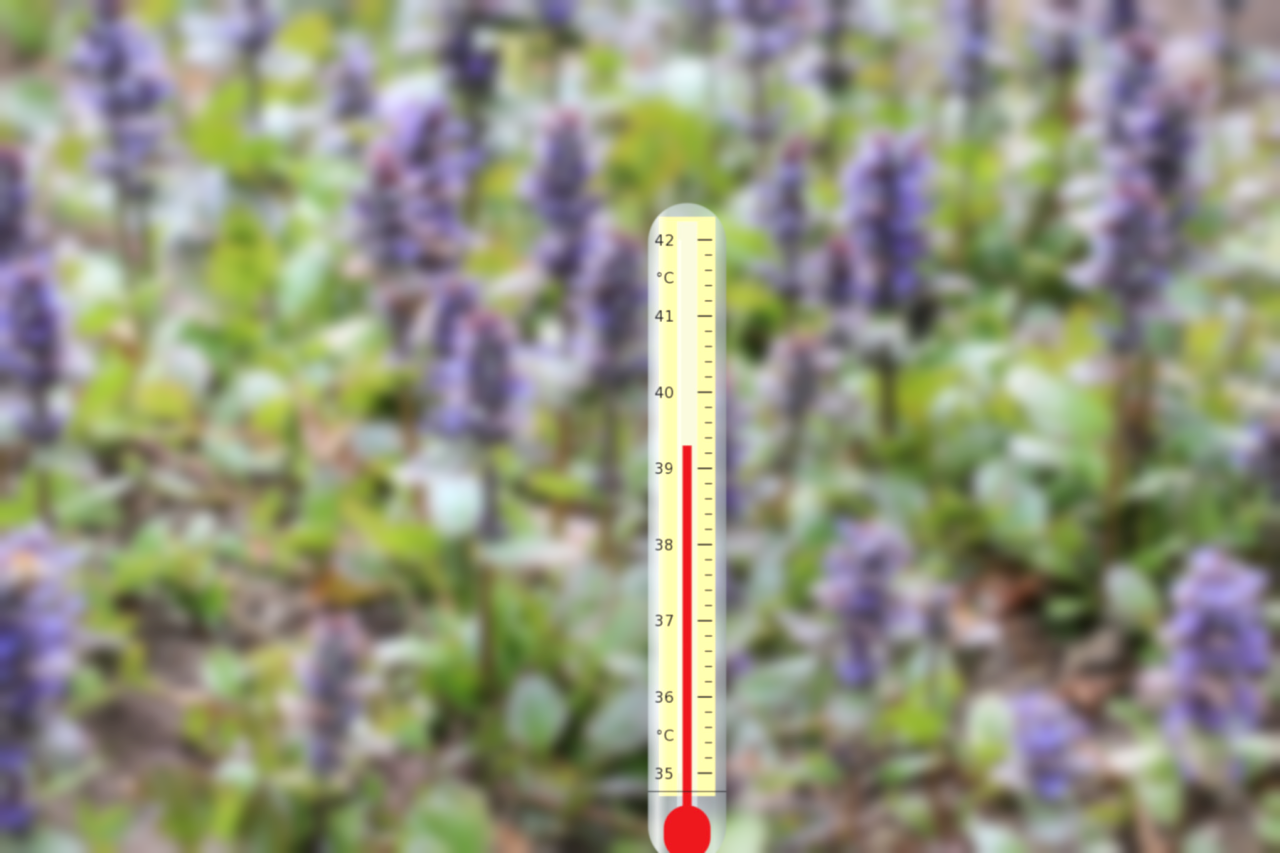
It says 39.3; °C
